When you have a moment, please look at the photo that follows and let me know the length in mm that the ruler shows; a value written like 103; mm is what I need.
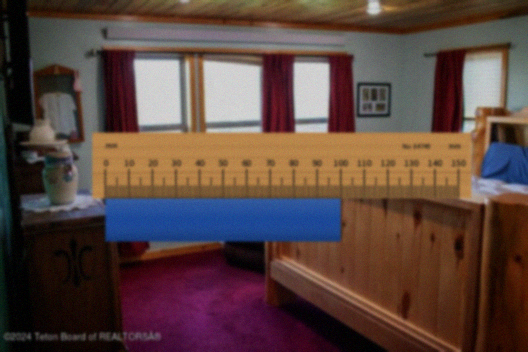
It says 100; mm
